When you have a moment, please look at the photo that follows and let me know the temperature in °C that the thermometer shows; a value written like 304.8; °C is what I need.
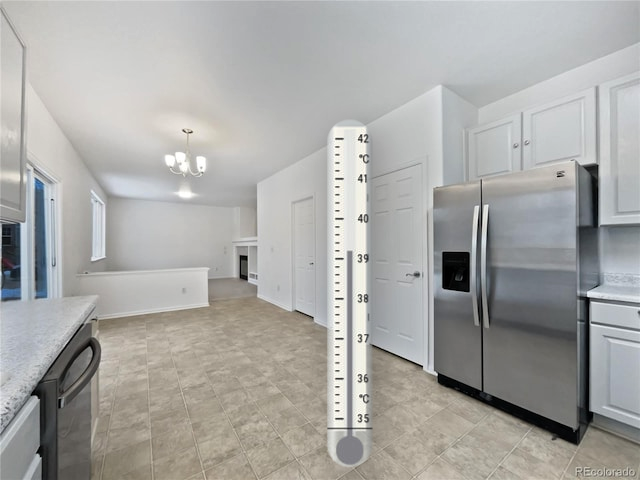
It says 39.2; °C
